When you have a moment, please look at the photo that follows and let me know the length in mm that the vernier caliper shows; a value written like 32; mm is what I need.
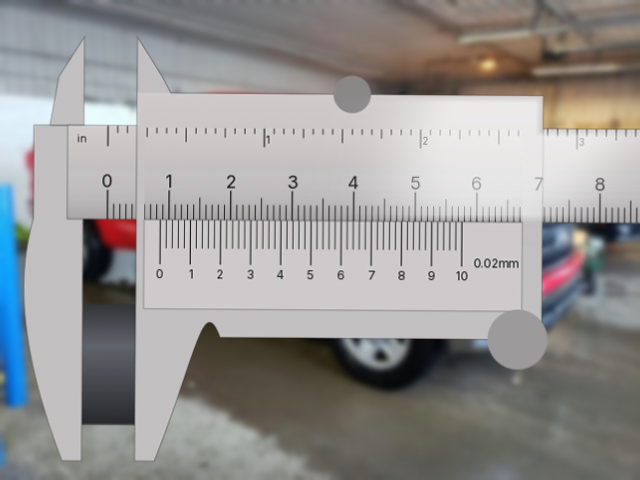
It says 8.6; mm
